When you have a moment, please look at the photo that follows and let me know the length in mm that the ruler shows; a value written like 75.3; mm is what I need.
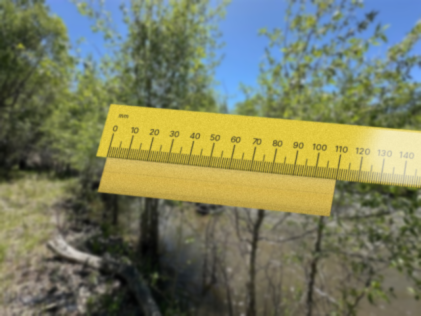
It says 110; mm
